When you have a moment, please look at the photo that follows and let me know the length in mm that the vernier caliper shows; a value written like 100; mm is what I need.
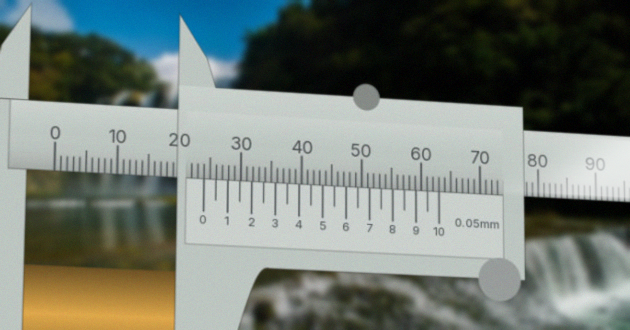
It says 24.0; mm
